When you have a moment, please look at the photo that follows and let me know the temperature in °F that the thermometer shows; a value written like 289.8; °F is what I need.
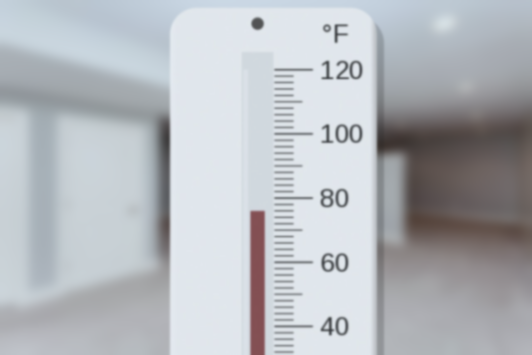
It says 76; °F
